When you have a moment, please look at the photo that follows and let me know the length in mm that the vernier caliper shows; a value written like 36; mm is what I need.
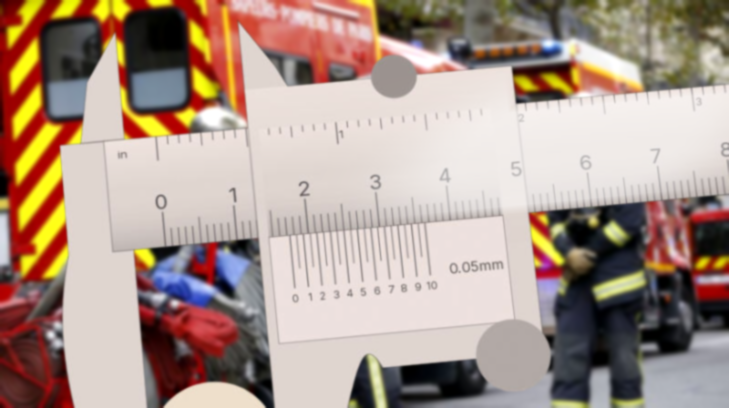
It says 17.4; mm
